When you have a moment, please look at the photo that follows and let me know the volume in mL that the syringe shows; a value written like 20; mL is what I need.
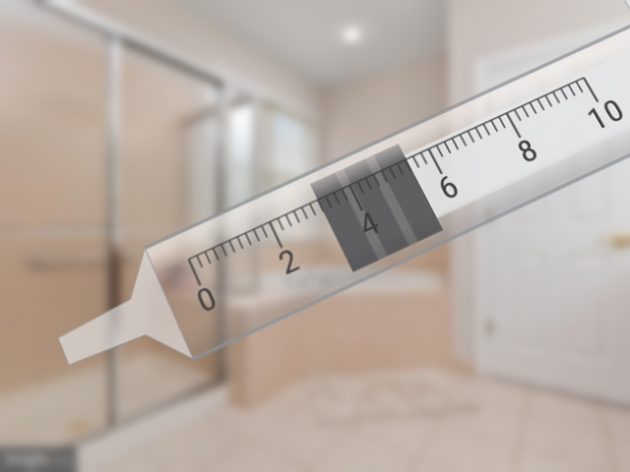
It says 3.2; mL
